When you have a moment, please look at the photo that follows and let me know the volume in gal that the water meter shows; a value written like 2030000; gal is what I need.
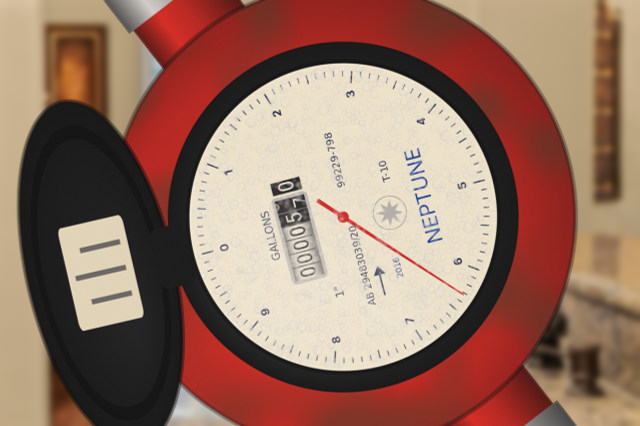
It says 566.3; gal
